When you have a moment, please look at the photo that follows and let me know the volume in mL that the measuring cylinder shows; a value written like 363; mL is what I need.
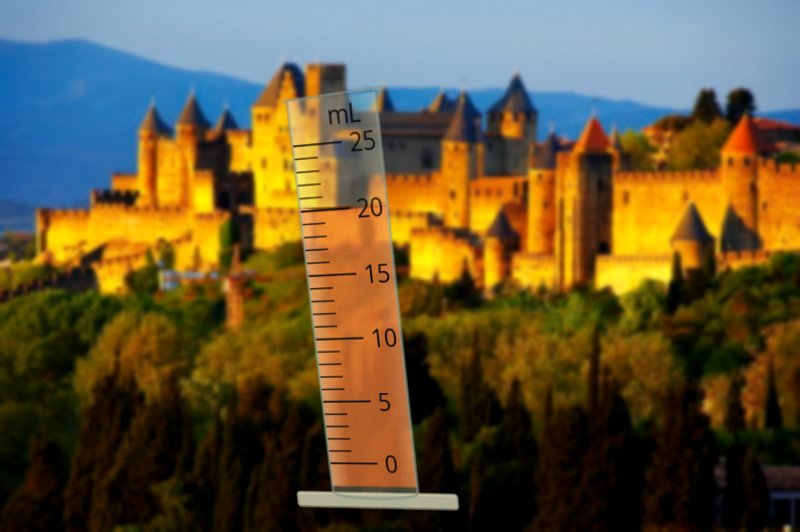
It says 20; mL
